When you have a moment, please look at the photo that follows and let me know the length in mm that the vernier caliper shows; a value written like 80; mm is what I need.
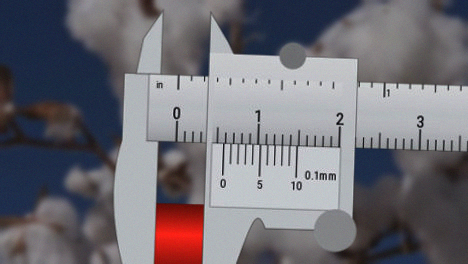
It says 5.8; mm
